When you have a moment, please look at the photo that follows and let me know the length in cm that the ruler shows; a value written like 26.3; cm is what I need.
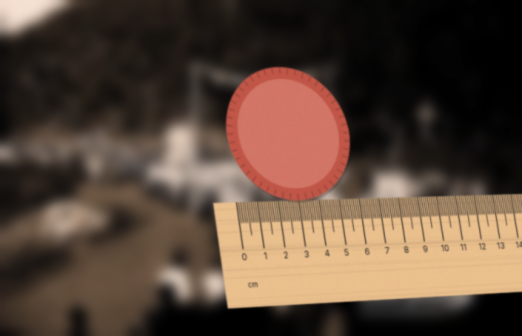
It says 6; cm
